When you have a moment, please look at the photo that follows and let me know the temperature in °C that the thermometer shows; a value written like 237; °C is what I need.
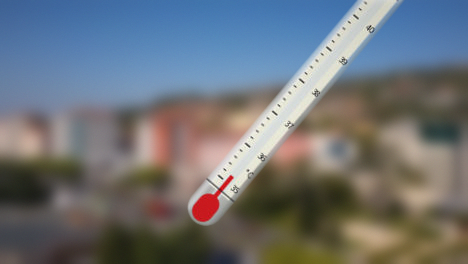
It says 35.2; °C
